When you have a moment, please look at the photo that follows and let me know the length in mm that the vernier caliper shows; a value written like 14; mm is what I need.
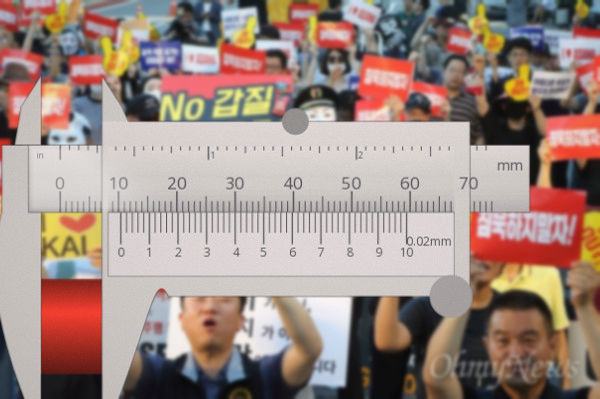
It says 10.4; mm
